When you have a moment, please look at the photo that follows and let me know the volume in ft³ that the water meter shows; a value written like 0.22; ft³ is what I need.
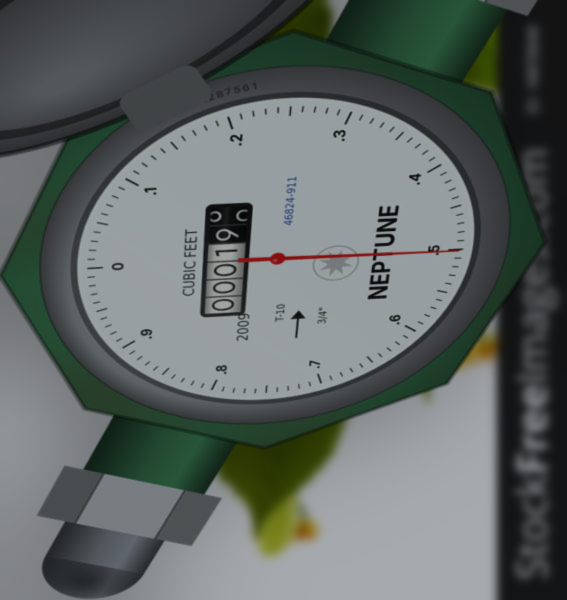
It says 198.50; ft³
